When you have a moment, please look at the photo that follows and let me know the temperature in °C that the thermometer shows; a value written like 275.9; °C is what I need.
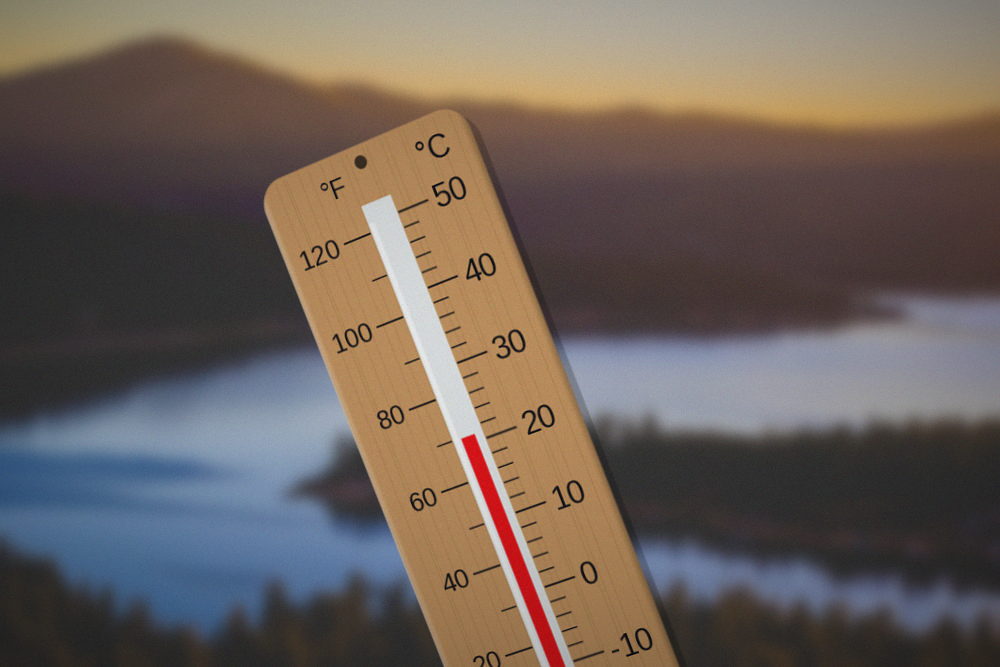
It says 21; °C
